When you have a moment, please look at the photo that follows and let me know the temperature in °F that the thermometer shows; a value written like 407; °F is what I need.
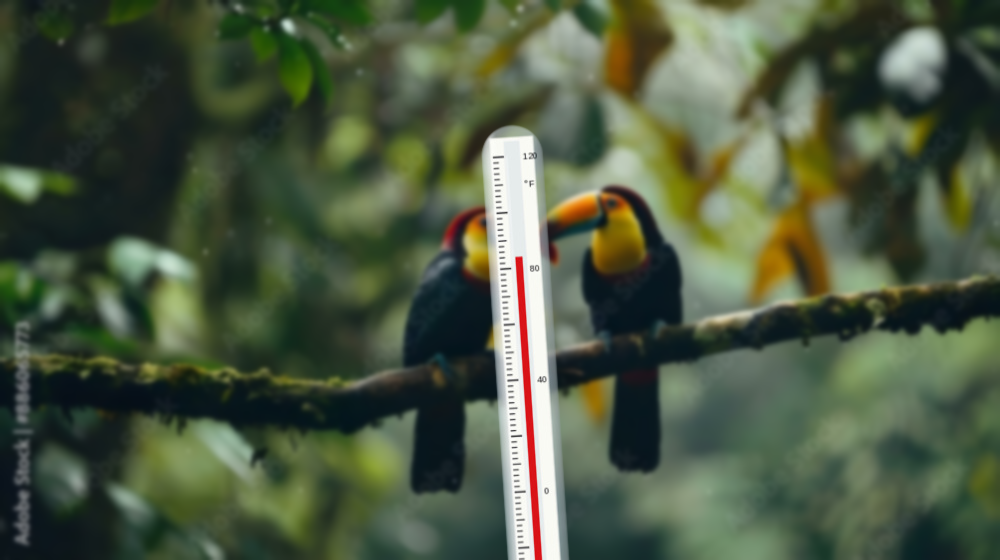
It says 84; °F
